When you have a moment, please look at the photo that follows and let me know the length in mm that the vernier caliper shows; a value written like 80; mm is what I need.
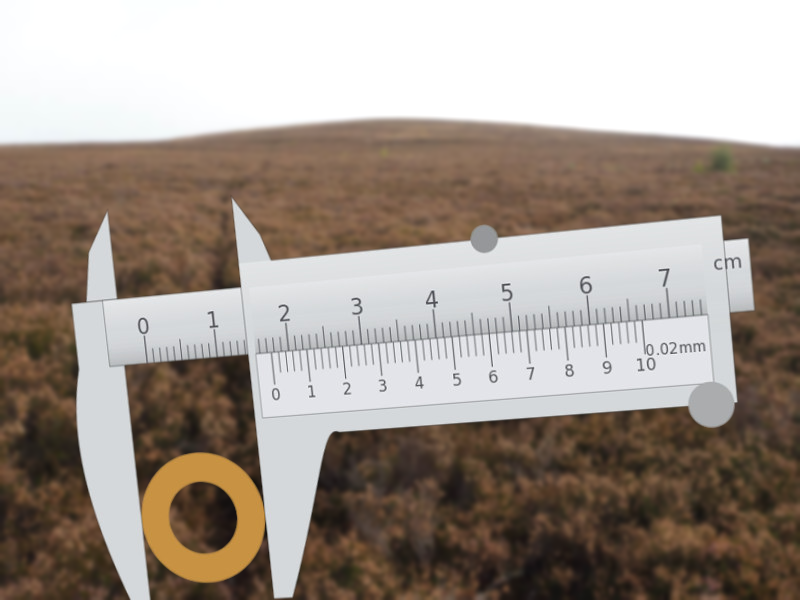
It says 17.6; mm
